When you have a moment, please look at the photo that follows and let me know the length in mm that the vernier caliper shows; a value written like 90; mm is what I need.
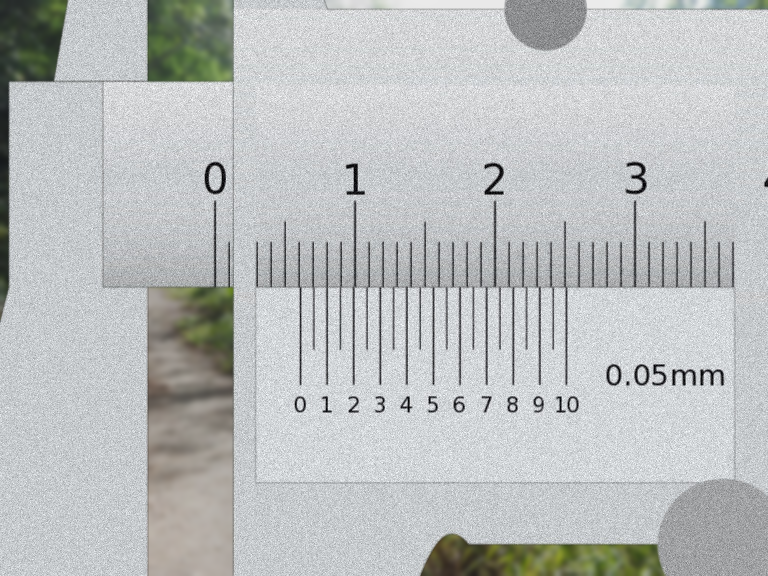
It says 6.1; mm
